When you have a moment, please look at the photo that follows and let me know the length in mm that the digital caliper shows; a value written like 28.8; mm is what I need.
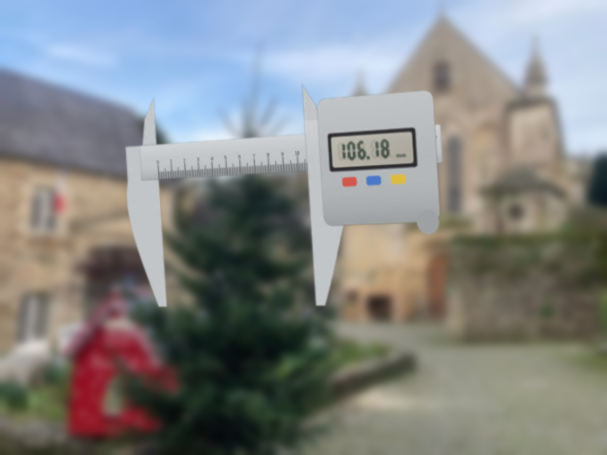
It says 106.18; mm
